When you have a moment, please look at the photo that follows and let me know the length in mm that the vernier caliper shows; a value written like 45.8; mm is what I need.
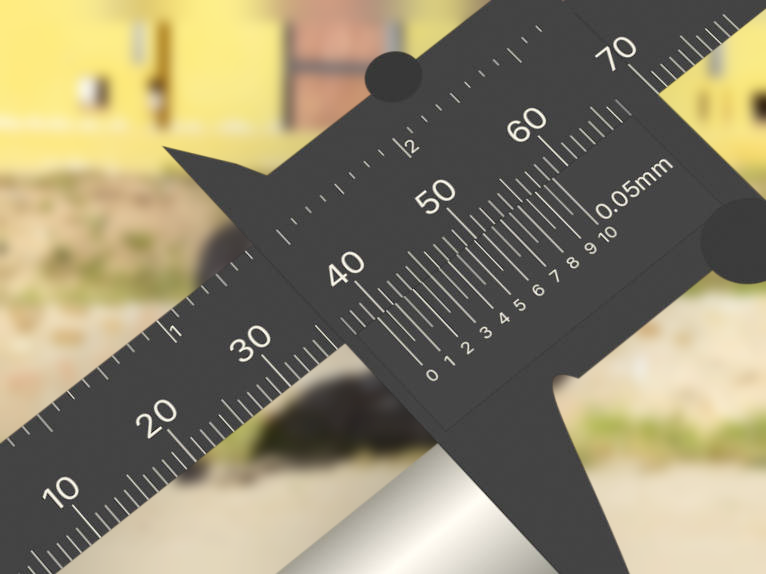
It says 39.3; mm
